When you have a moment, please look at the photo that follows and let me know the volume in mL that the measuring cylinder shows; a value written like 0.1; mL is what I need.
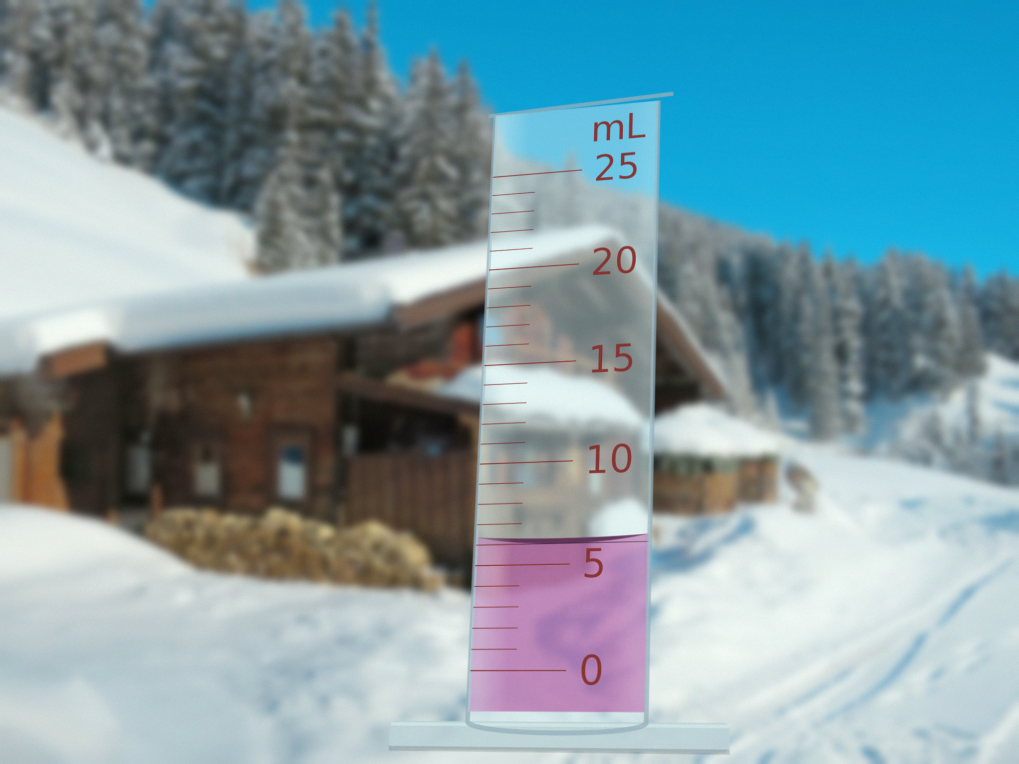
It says 6; mL
